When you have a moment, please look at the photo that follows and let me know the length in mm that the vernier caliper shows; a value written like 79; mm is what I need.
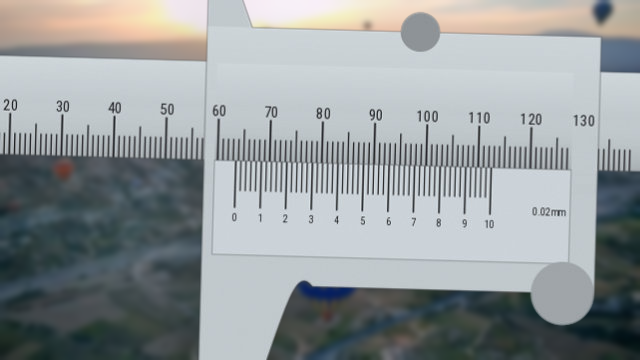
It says 63.5; mm
